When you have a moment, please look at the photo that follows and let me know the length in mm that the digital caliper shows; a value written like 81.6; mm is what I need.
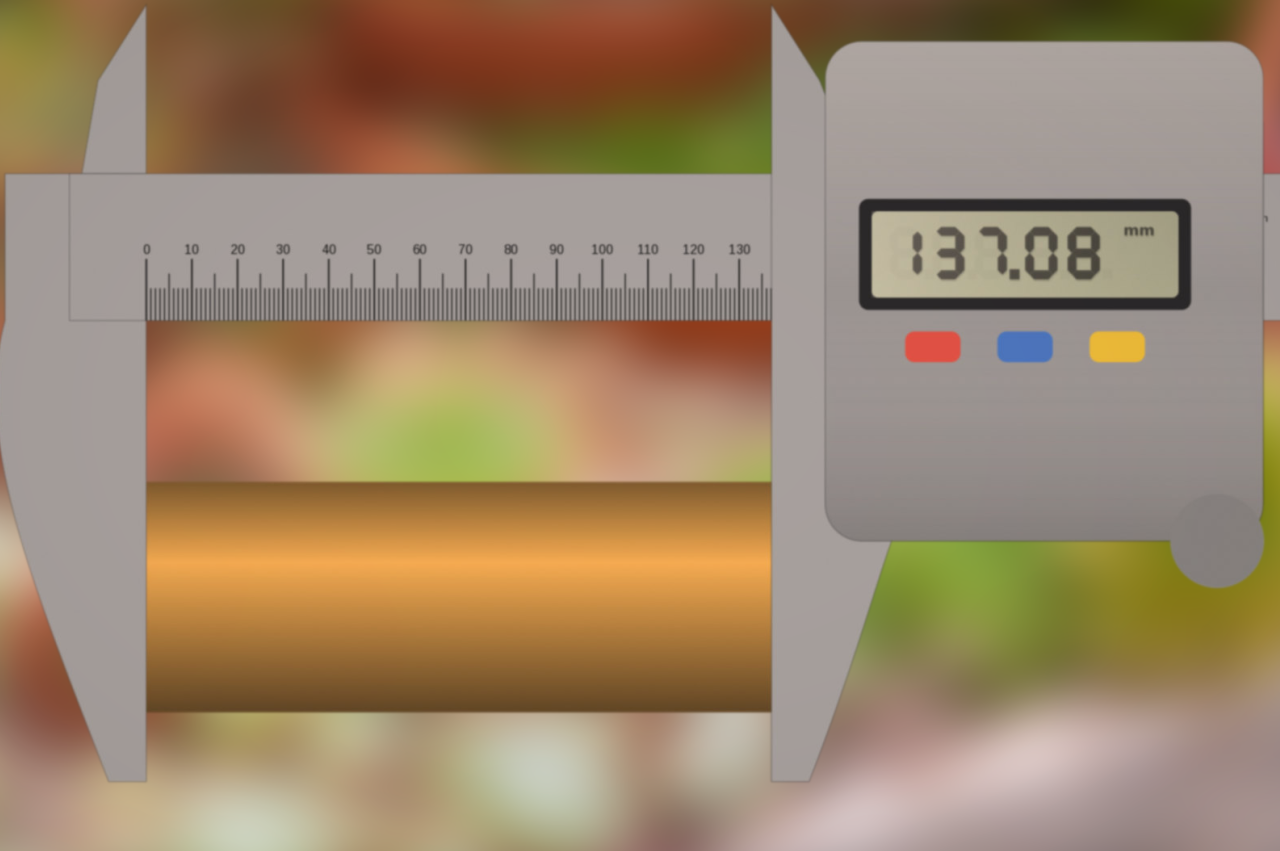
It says 137.08; mm
